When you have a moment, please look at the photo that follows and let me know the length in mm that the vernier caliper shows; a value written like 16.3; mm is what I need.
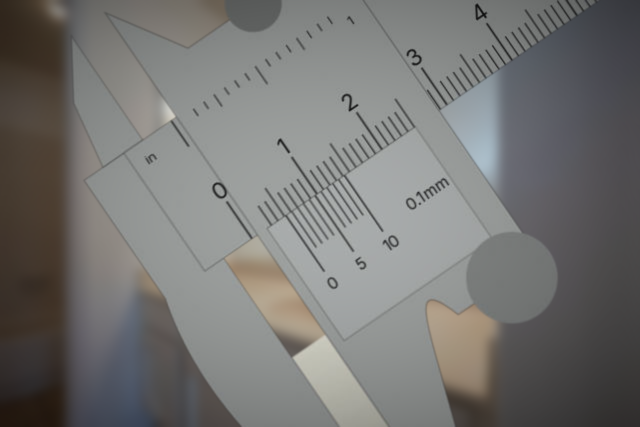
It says 5.2; mm
